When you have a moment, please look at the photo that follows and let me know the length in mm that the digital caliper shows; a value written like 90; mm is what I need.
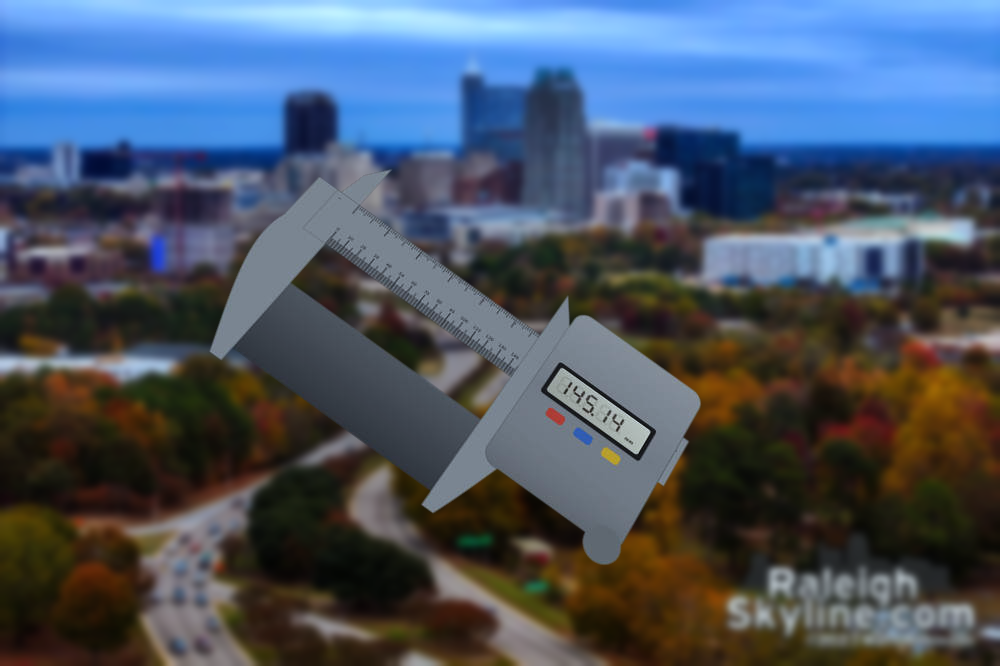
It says 145.14; mm
